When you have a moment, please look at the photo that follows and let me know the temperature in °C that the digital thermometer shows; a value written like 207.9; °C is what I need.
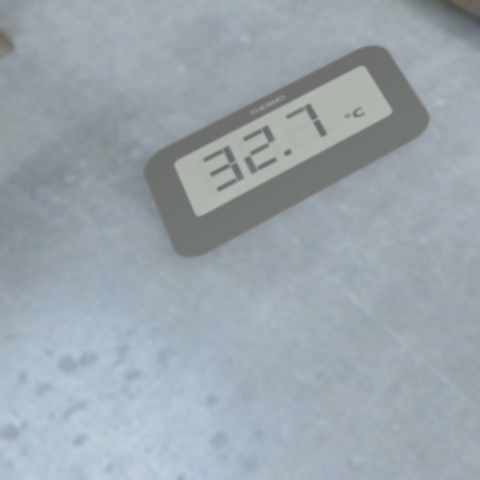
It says 32.7; °C
